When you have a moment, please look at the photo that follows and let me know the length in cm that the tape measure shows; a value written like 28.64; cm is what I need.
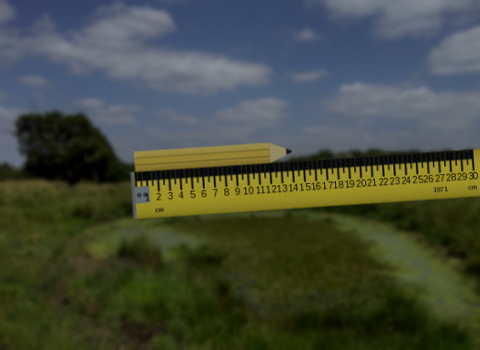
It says 14; cm
